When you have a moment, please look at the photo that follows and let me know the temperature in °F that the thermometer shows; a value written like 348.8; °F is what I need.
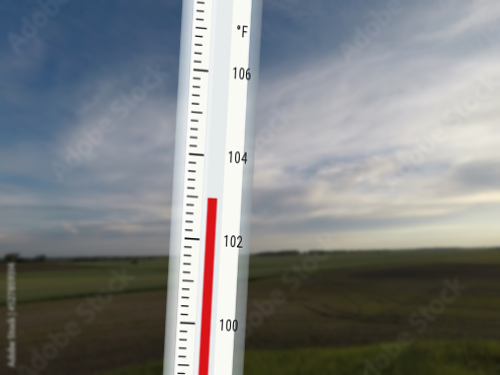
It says 103; °F
